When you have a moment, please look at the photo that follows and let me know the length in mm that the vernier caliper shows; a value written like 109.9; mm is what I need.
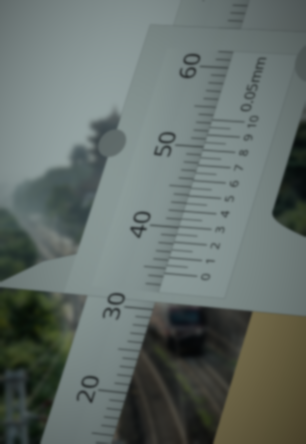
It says 34.4; mm
